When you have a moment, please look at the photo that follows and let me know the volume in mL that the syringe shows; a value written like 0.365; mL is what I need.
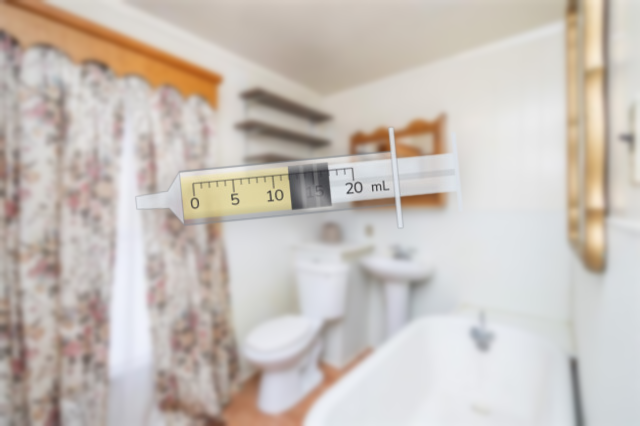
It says 12; mL
